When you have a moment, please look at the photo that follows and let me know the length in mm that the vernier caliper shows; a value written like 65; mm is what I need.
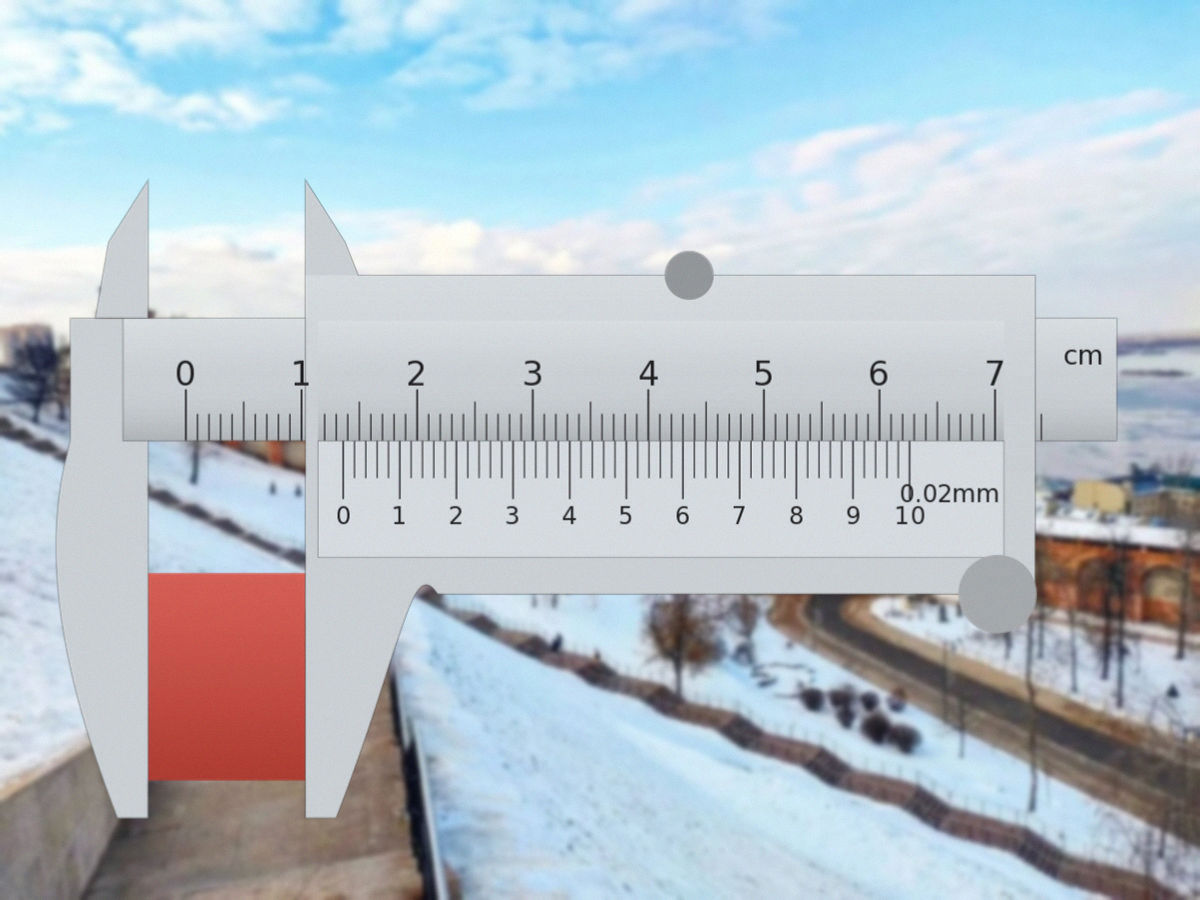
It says 13.6; mm
